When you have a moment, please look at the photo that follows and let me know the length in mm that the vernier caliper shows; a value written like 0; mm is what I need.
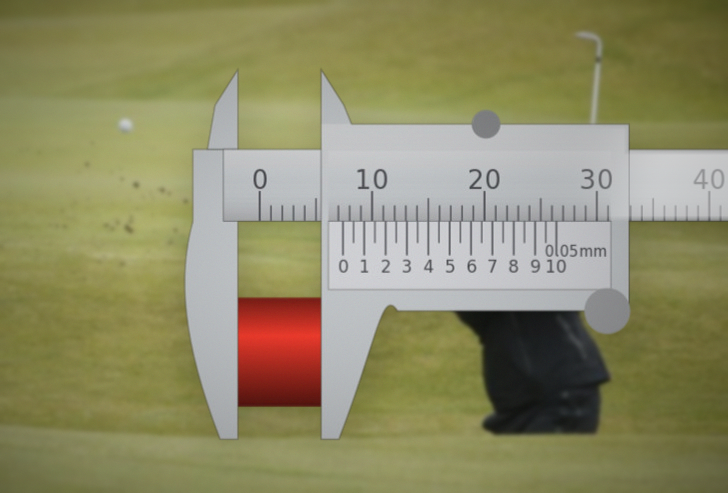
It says 7.4; mm
